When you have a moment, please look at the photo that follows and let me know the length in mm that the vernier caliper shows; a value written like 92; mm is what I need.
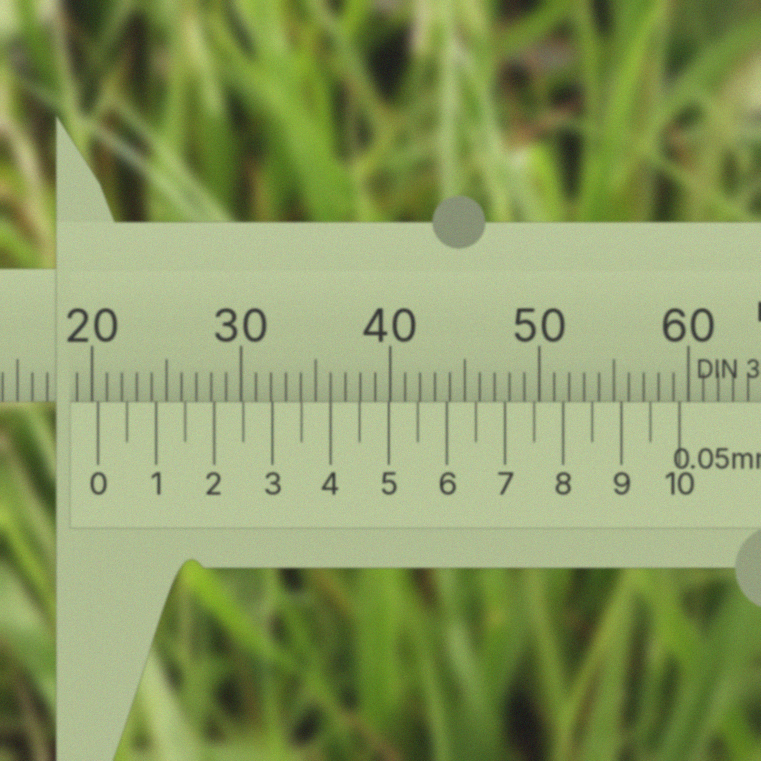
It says 20.4; mm
